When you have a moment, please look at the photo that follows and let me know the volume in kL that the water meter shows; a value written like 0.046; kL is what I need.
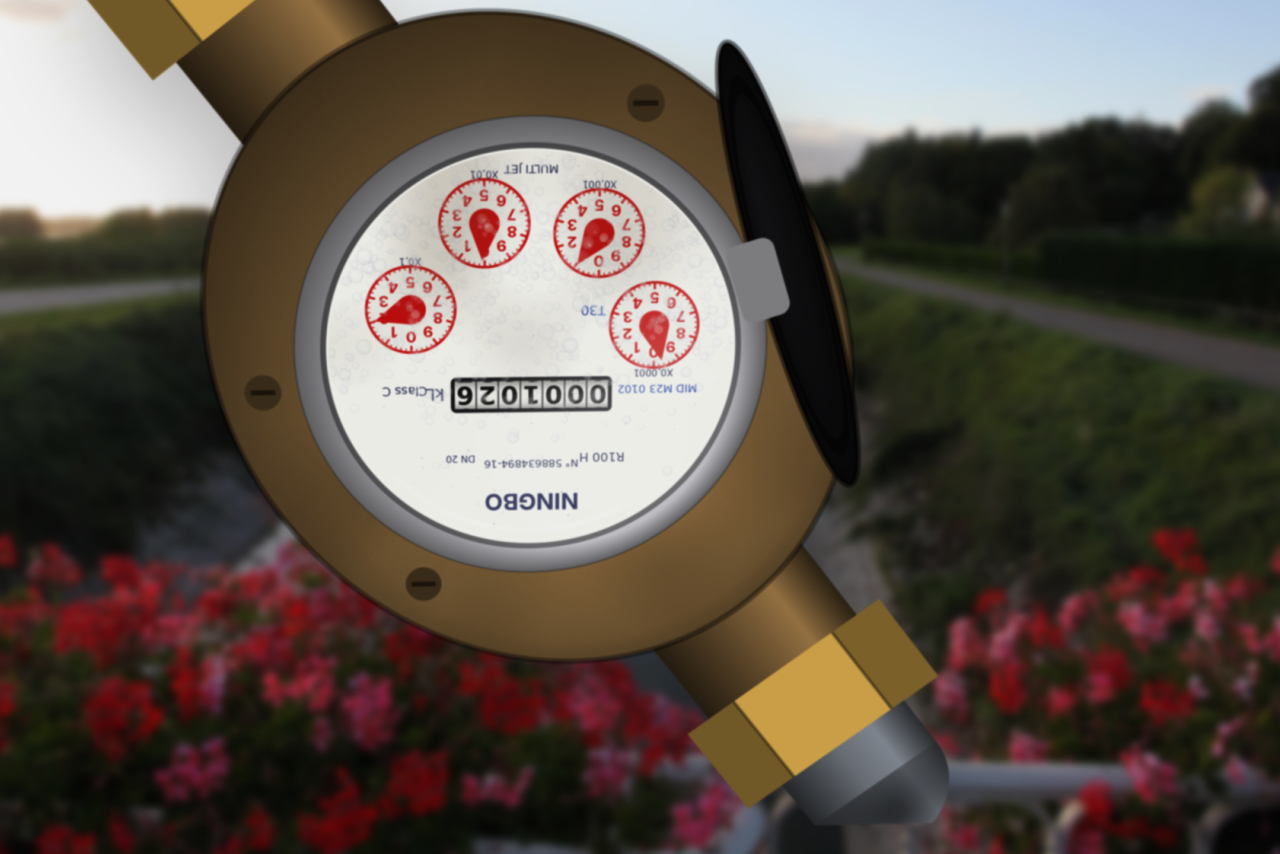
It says 1026.2009; kL
